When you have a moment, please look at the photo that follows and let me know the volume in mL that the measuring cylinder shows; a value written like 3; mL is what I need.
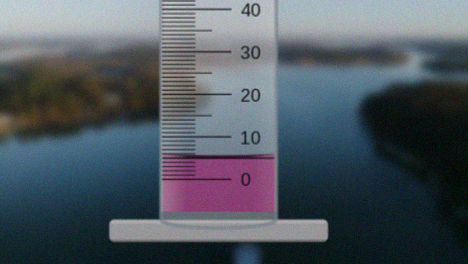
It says 5; mL
